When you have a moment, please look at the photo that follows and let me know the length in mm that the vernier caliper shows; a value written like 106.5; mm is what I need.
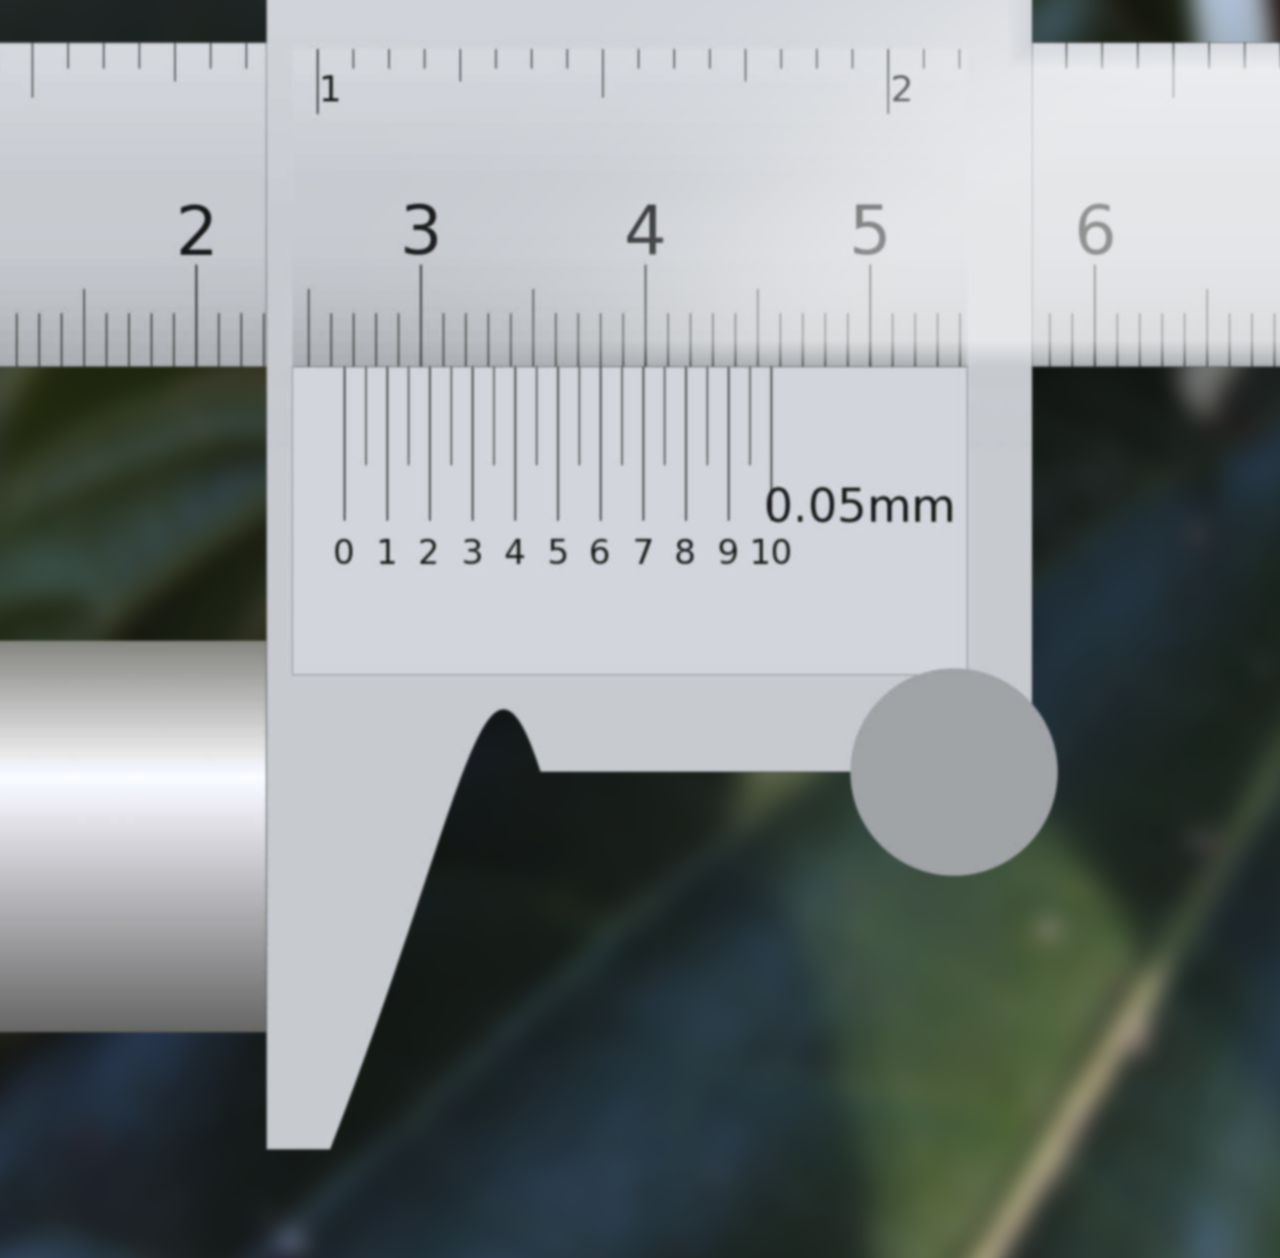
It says 26.6; mm
